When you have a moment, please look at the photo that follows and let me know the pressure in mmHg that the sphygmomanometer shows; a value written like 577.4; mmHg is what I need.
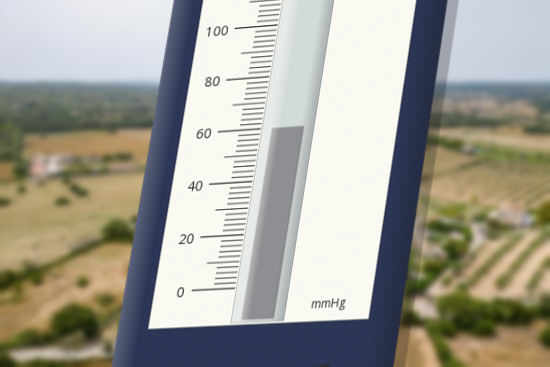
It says 60; mmHg
